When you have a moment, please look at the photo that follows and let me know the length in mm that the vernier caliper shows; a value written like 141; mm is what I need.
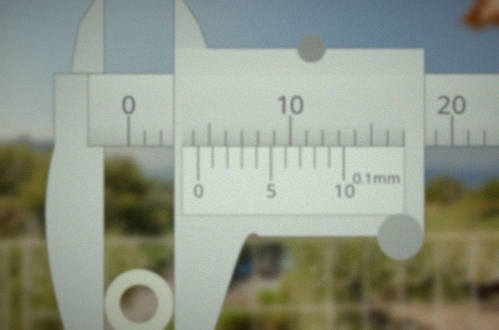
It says 4.3; mm
